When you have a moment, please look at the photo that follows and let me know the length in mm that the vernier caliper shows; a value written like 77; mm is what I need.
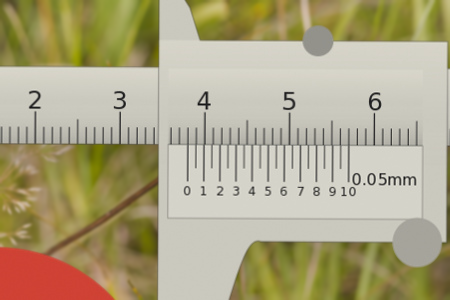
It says 38.0; mm
